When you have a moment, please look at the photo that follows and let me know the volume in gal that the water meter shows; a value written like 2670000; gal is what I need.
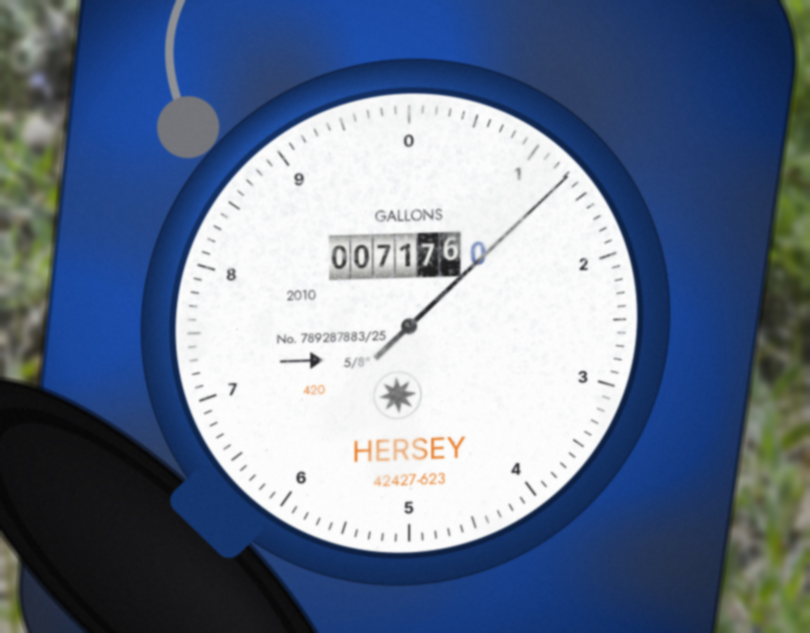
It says 71761.3; gal
